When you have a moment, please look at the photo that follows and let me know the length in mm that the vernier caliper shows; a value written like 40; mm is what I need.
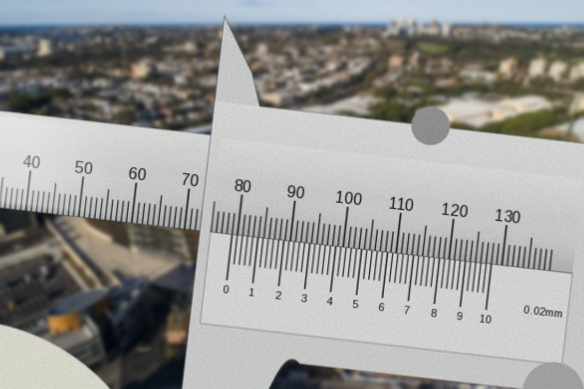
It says 79.0; mm
